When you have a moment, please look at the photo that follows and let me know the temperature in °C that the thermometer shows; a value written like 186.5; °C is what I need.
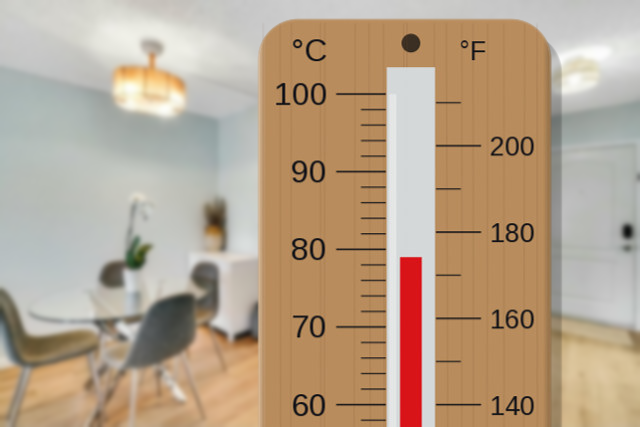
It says 79; °C
